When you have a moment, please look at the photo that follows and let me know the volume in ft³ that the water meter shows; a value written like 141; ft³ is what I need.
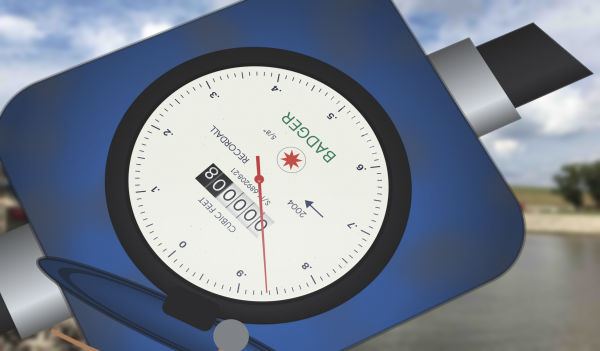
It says 7.86; ft³
